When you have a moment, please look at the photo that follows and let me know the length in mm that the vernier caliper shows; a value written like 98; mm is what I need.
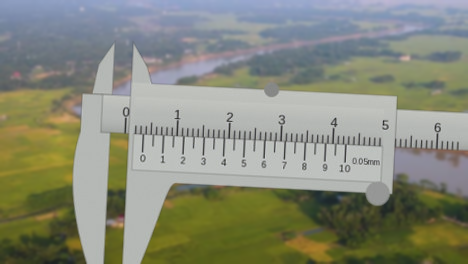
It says 3.5; mm
